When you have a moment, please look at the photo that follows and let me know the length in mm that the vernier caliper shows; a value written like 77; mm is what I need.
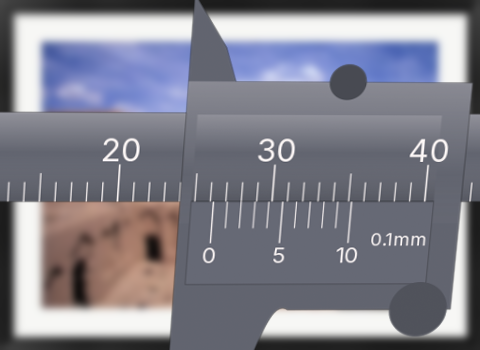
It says 26.2; mm
